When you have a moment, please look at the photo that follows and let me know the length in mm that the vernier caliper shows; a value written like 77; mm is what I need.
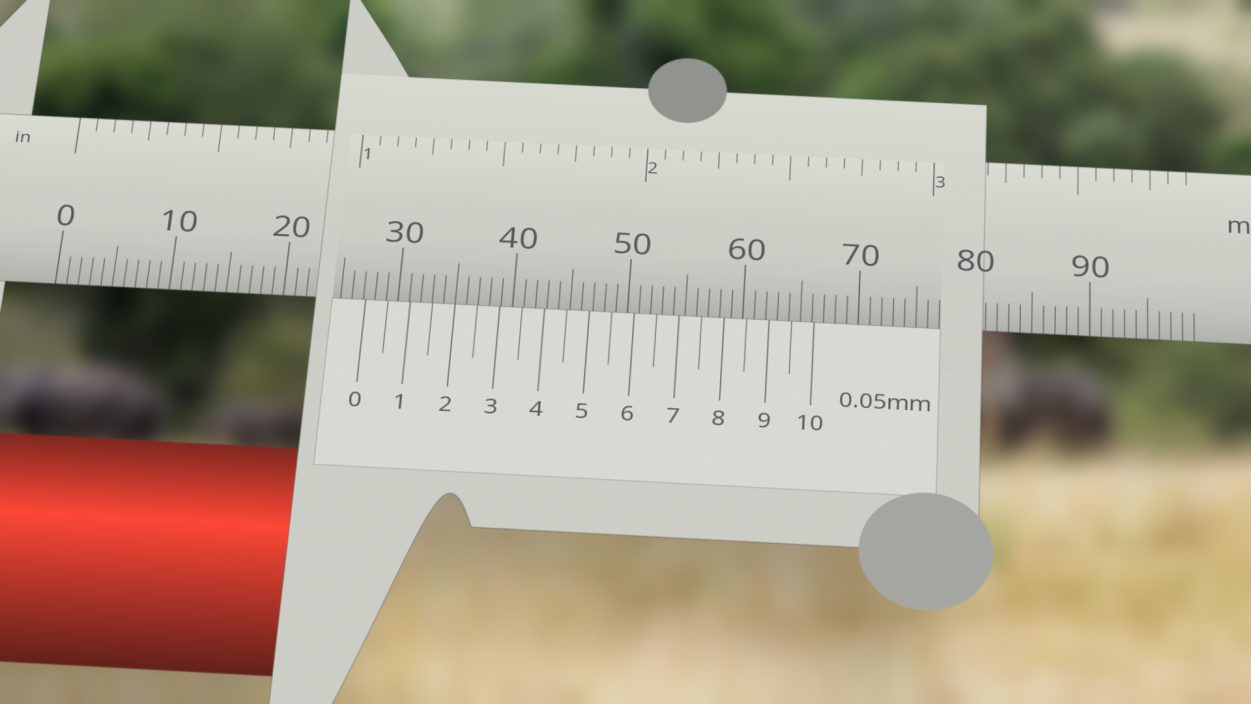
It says 27.2; mm
